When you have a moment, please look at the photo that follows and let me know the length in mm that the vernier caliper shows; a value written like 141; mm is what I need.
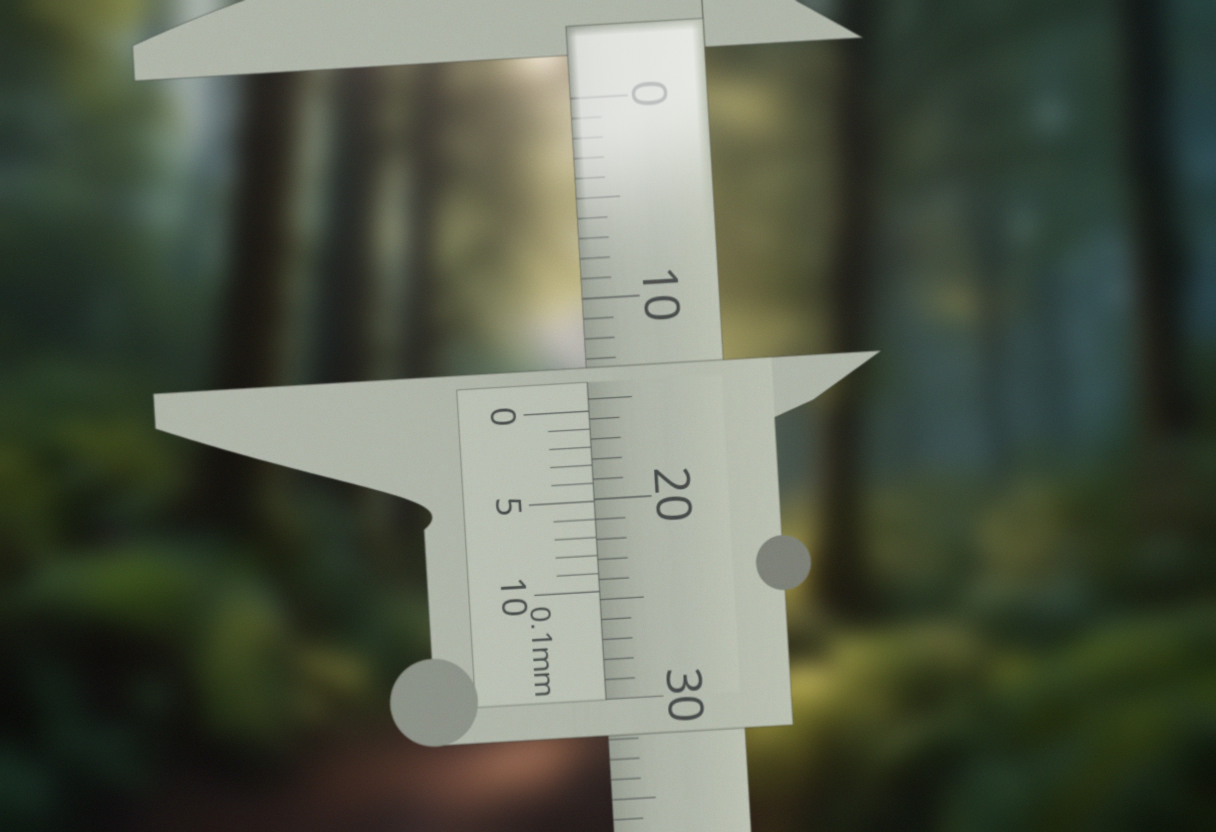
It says 15.6; mm
